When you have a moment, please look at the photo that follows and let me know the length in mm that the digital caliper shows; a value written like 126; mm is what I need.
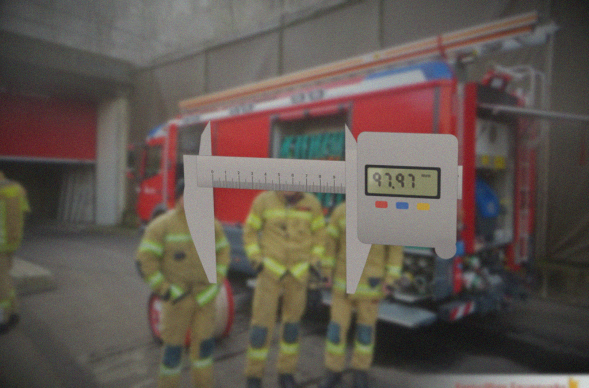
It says 97.97; mm
